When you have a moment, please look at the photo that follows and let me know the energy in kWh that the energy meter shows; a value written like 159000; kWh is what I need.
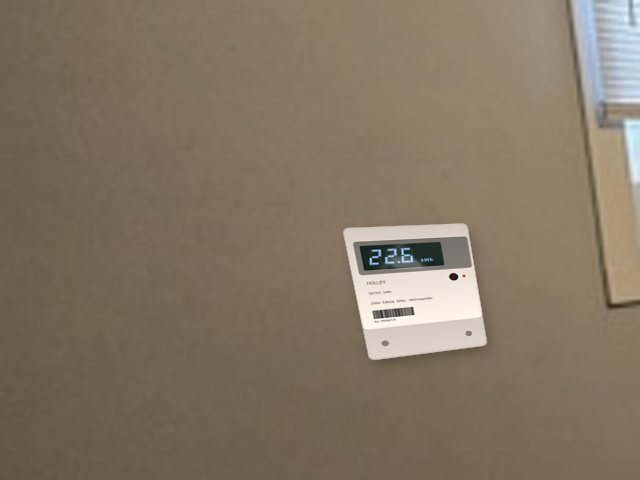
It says 22.6; kWh
